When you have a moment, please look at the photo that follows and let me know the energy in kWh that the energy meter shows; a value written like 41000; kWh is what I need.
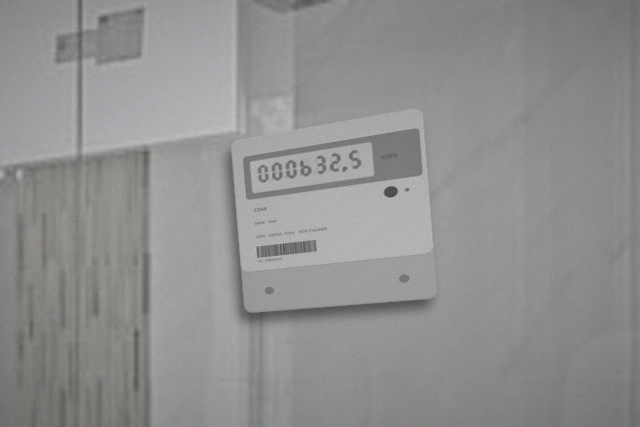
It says 632.5; kWh
